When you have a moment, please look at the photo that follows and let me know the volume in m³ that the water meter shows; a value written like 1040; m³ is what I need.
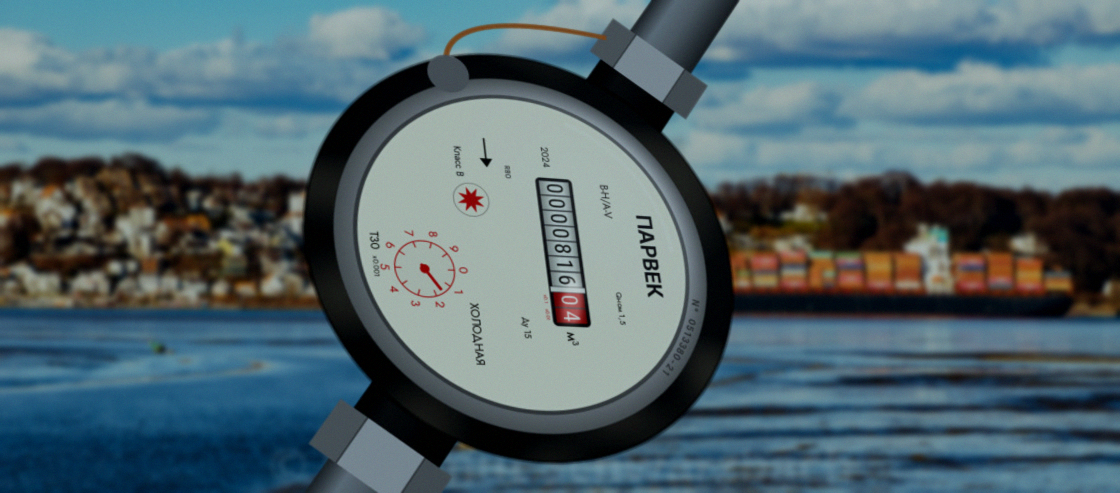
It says 816.041; m³
